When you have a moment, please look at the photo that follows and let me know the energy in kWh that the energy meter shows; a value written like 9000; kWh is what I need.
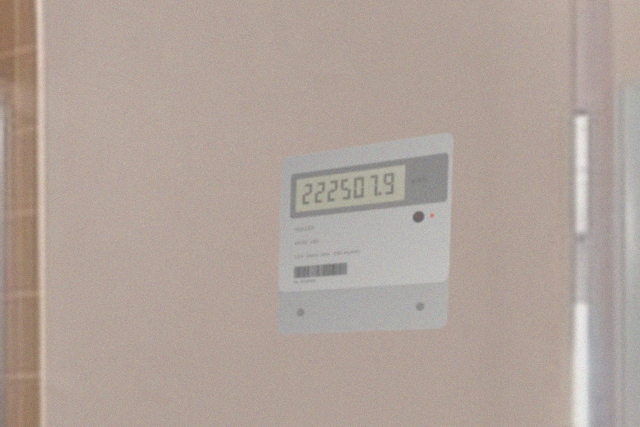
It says 222507.9; kWh
